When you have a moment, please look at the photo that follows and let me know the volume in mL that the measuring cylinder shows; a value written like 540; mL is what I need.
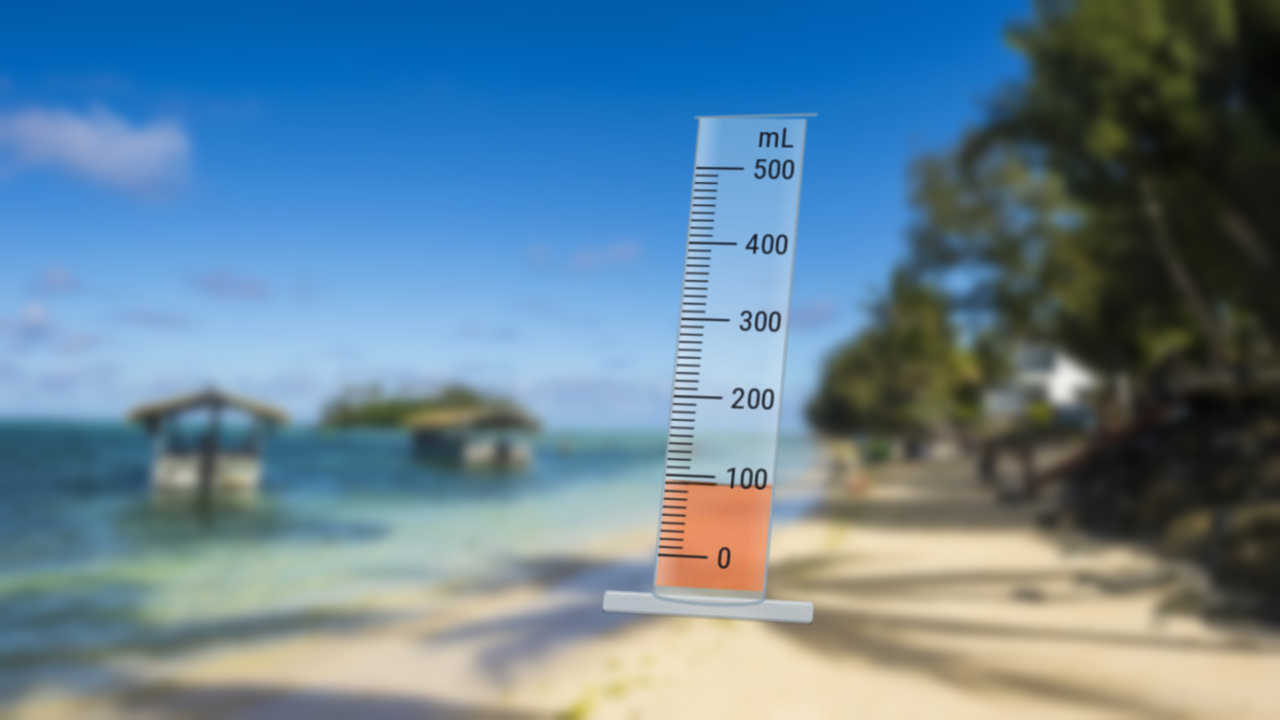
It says 90; mL
